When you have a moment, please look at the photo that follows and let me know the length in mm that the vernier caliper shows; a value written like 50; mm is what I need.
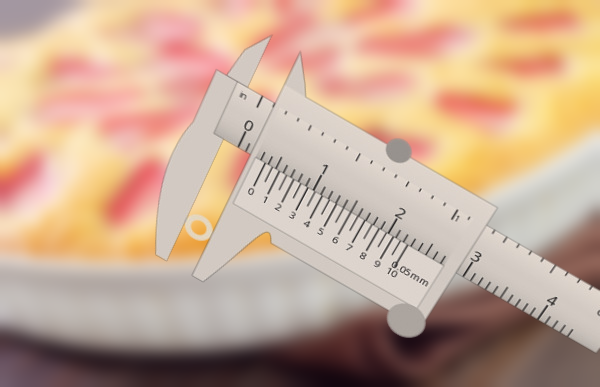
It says 3.6; mm
